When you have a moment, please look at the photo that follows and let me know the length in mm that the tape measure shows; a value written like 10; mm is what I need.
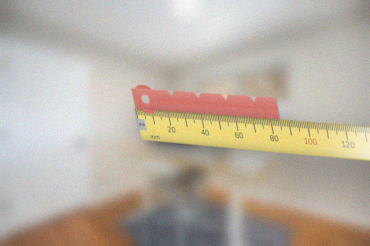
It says 85; mm
